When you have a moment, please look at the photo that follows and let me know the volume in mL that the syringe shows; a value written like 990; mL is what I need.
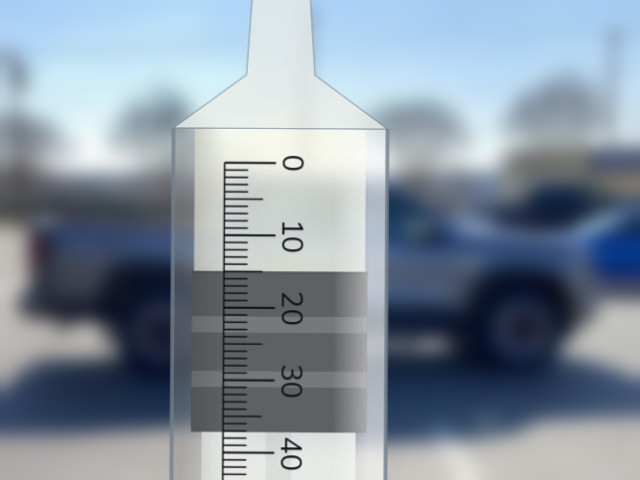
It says 15; mL
